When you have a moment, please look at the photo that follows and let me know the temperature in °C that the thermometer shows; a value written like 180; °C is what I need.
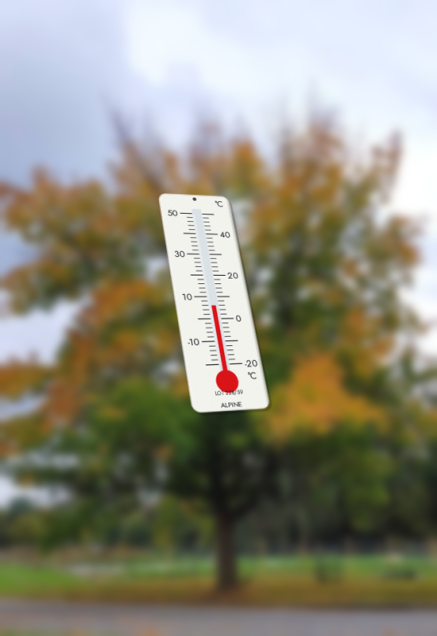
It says 6; °C
